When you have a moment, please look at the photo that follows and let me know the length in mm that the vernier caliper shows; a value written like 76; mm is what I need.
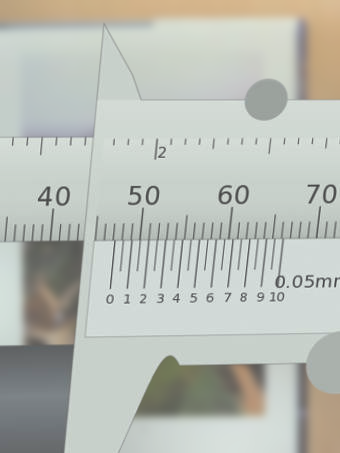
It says 47.2; mm
